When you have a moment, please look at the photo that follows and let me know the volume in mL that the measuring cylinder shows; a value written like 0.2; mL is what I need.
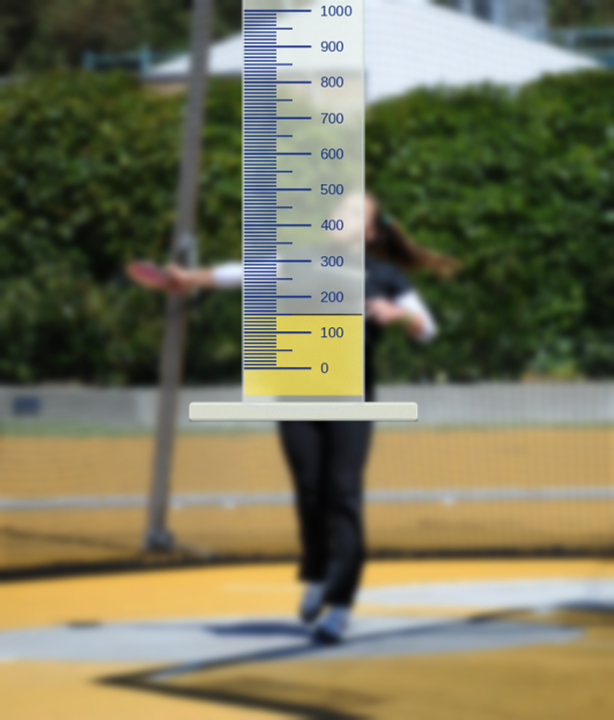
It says 150; mL
